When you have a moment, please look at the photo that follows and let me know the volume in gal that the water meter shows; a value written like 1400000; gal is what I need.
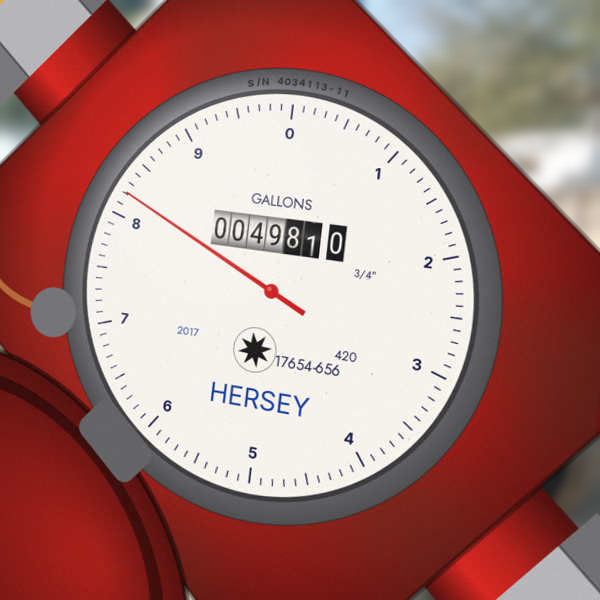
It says 49808.2; gal
